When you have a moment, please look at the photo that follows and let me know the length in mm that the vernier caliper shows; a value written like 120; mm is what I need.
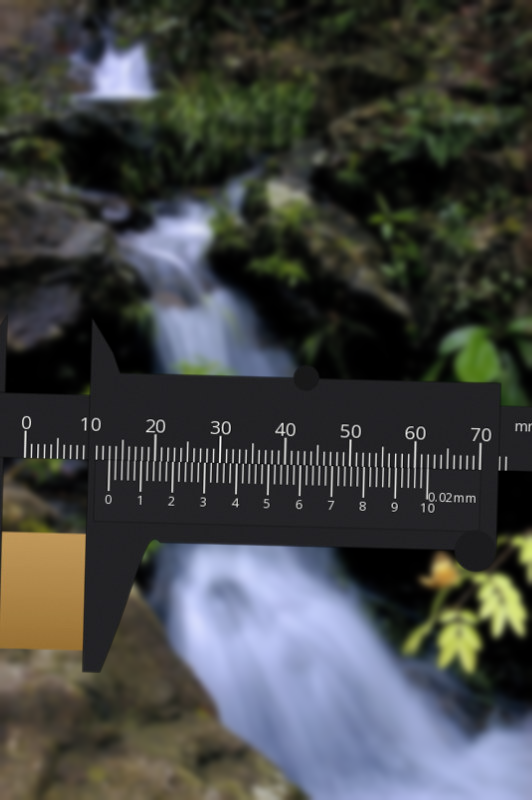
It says 13.0; mm
